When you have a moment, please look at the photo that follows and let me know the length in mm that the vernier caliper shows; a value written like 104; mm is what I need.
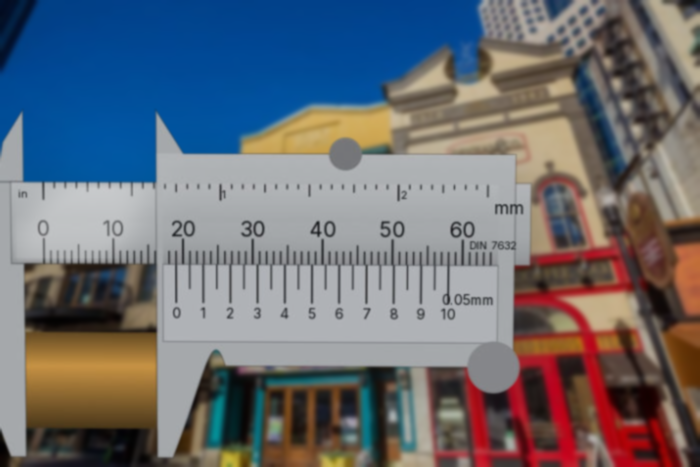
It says 19.0; mm
